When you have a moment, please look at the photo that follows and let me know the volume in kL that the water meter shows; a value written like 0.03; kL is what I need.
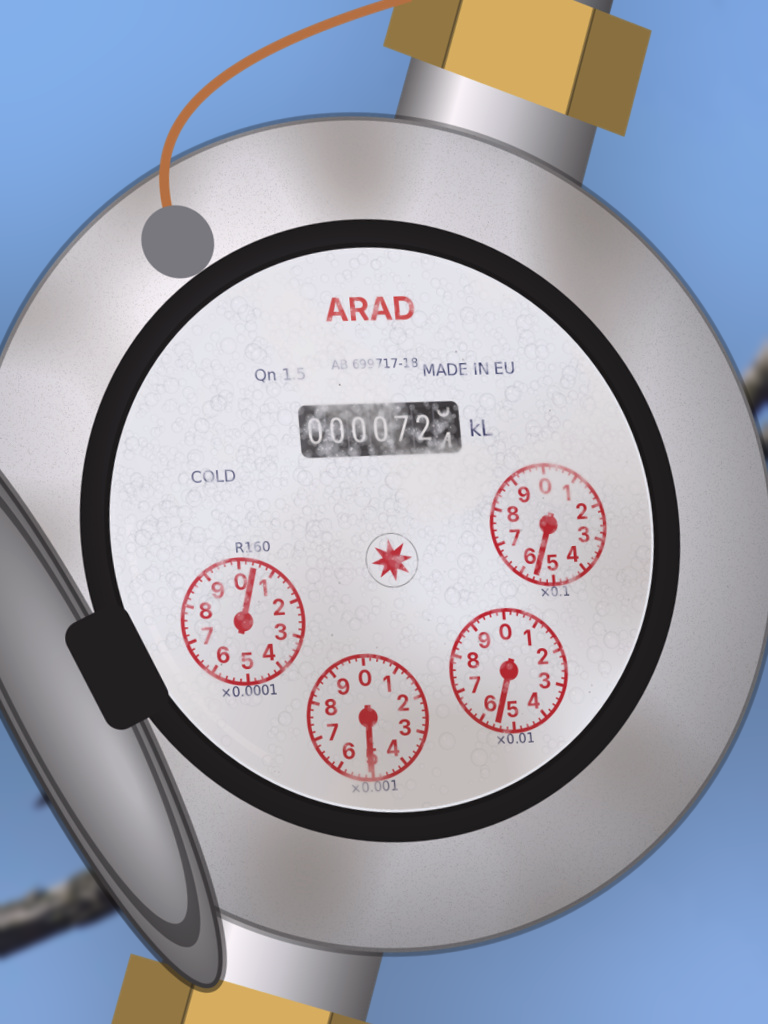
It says 723.5550; kL
